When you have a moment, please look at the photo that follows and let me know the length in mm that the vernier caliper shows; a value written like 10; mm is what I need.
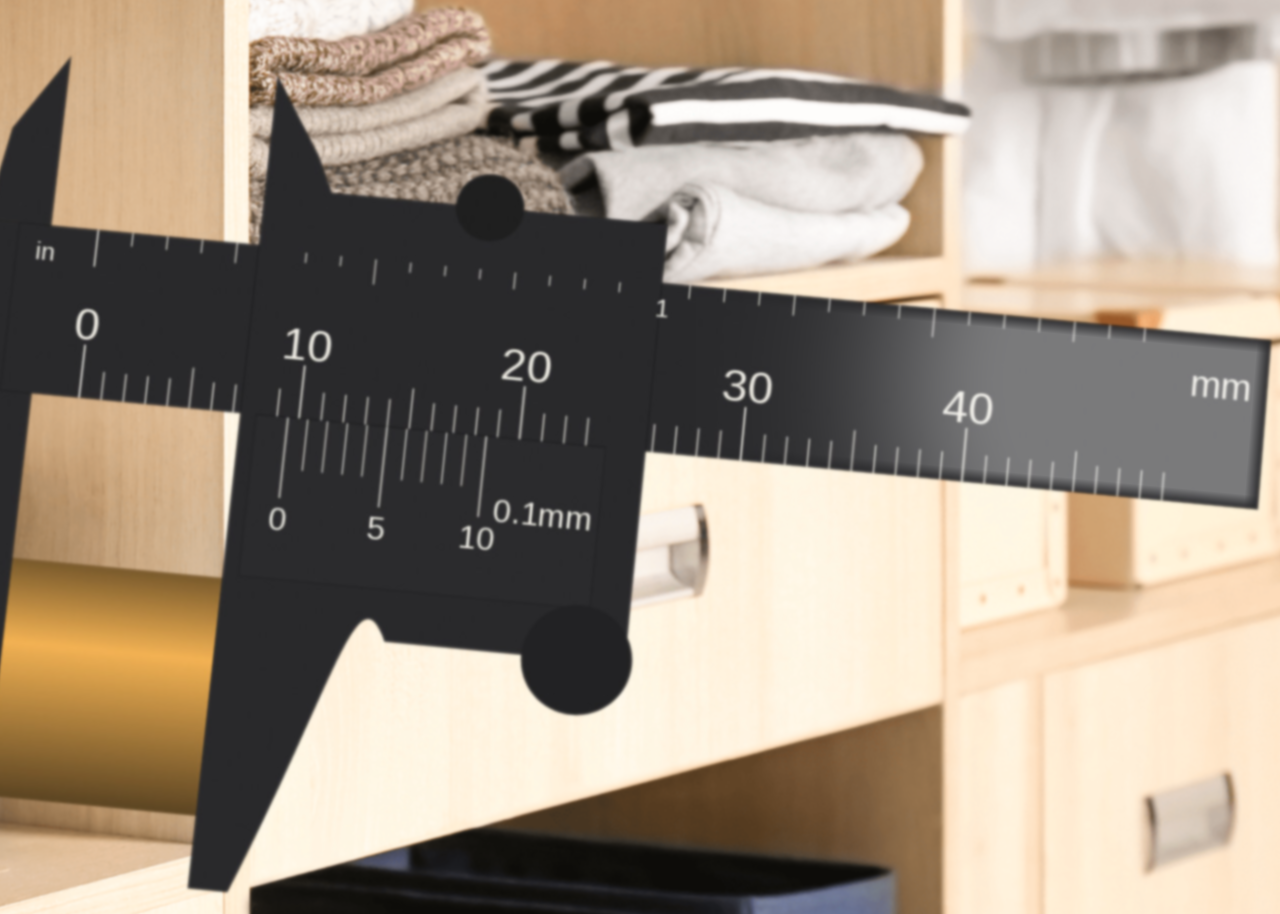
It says 9.5; mm
